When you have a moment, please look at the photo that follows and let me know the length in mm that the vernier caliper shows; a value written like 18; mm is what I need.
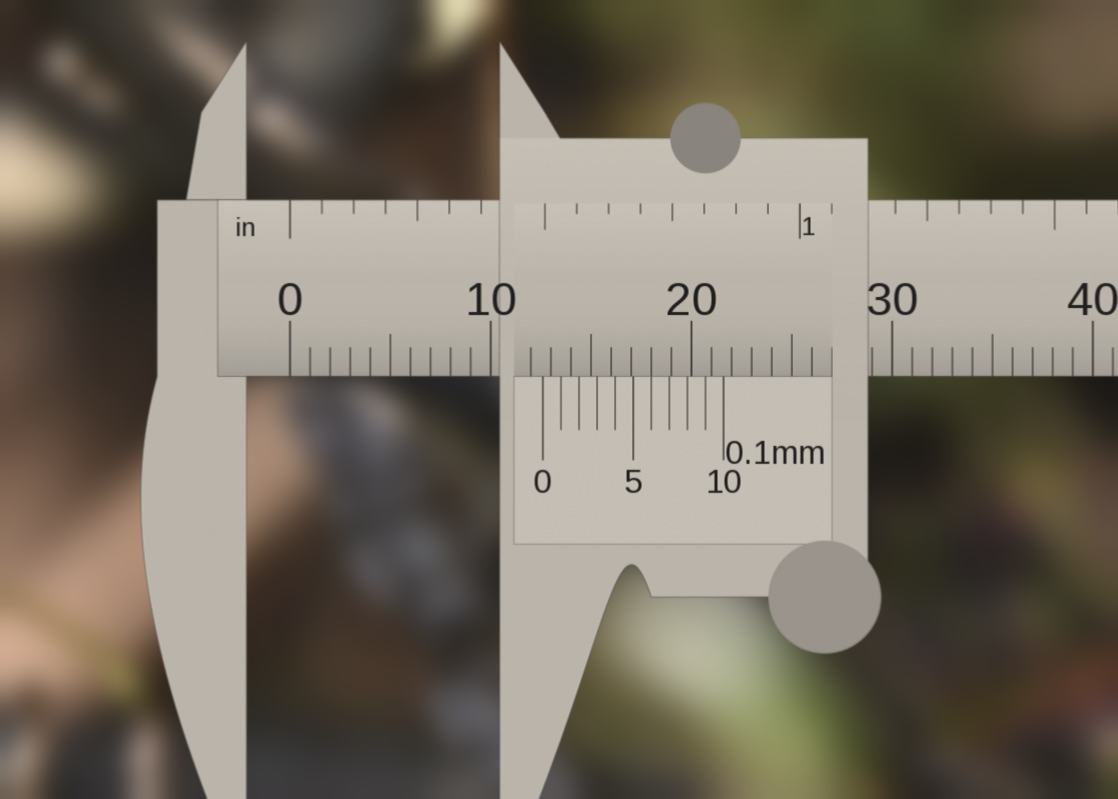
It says 12.6; mm
